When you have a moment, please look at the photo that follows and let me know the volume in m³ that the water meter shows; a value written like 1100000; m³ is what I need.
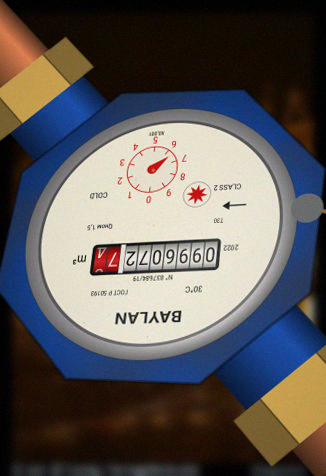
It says 996072.736; m³
